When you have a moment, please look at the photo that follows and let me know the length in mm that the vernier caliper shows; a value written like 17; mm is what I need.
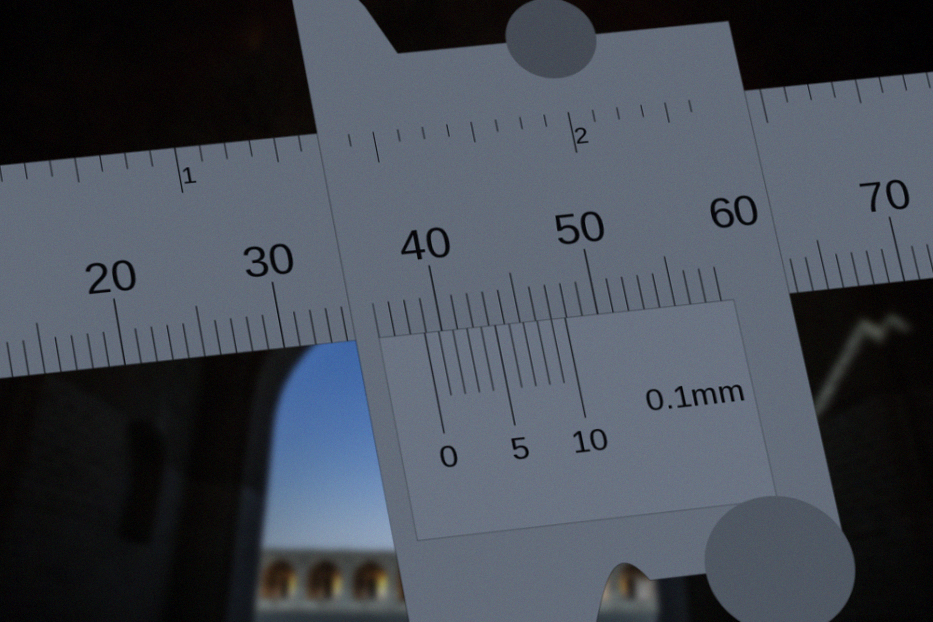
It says 38.9; mm
